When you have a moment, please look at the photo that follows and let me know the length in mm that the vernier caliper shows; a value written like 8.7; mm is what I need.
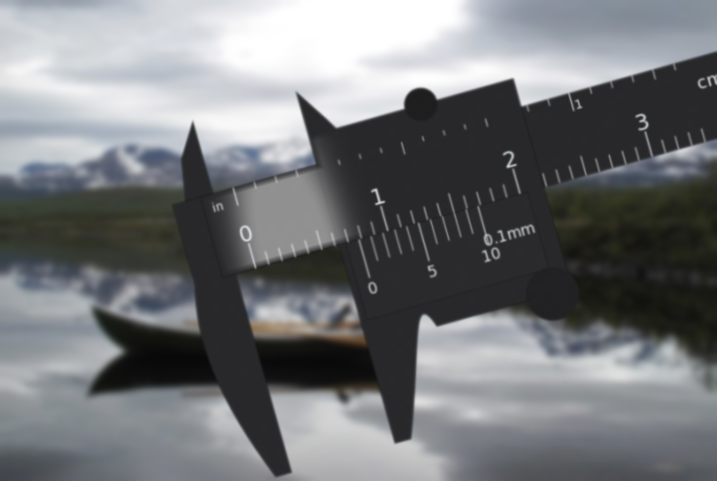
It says 7.8; mm
